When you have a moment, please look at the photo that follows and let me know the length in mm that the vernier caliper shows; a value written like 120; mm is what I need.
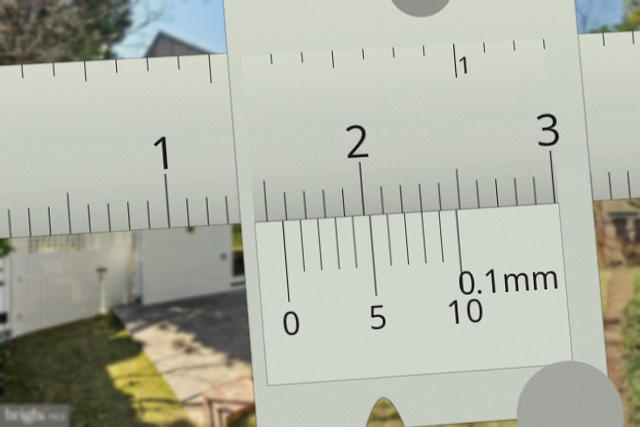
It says 15.8; mm
